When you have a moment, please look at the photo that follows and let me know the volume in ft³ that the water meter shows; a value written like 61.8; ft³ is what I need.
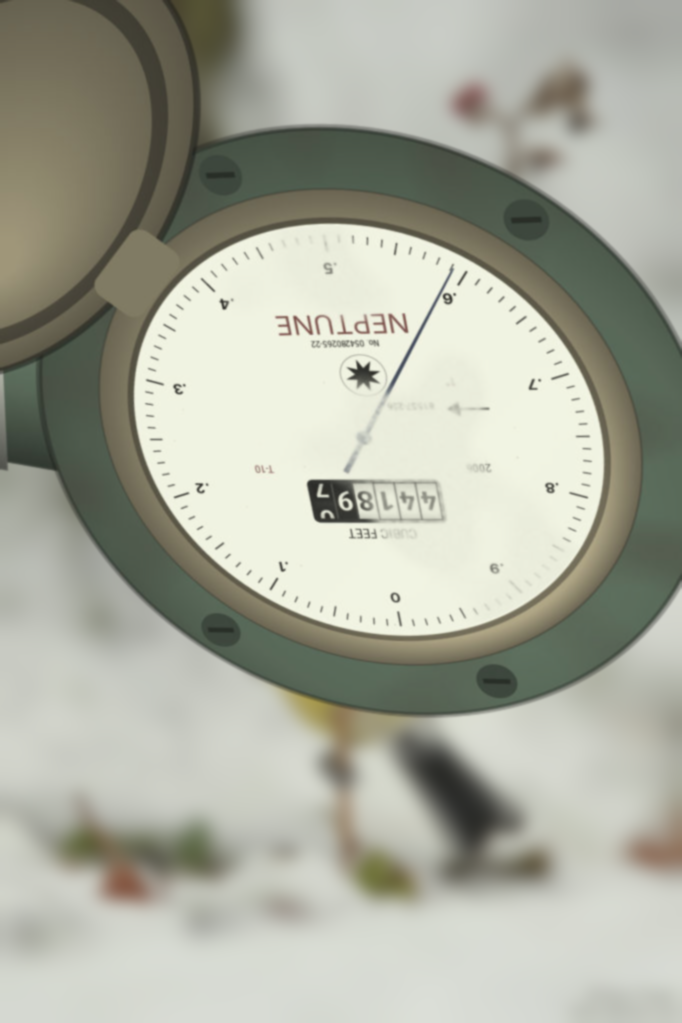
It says 441896.59; ft³
